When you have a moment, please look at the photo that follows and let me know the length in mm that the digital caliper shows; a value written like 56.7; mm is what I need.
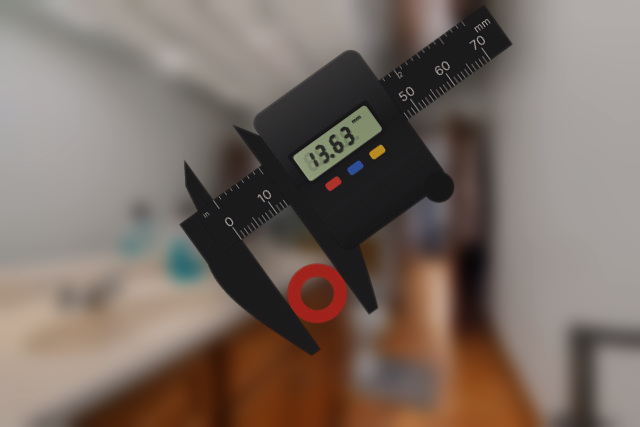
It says 13.63; mm
